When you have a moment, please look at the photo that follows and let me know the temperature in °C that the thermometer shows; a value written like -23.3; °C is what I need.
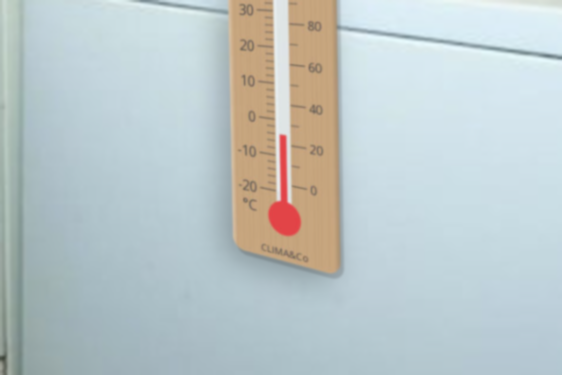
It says -4; °C
